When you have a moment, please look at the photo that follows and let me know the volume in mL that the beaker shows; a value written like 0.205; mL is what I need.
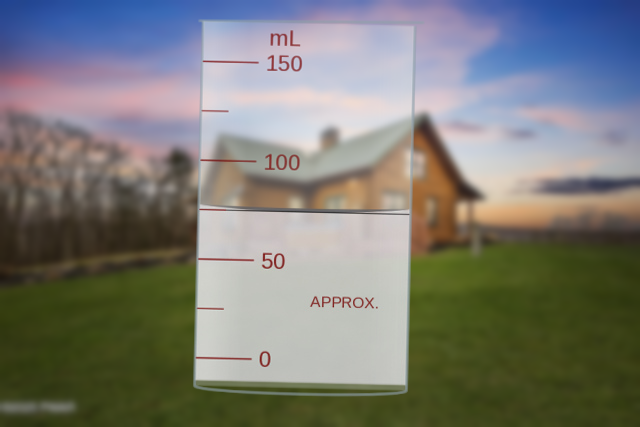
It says 75; mL
